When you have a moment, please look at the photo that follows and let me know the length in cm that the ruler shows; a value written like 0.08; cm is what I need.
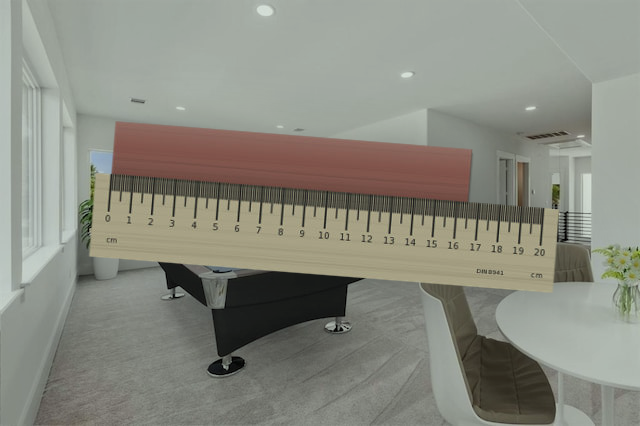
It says 16.5; cm
